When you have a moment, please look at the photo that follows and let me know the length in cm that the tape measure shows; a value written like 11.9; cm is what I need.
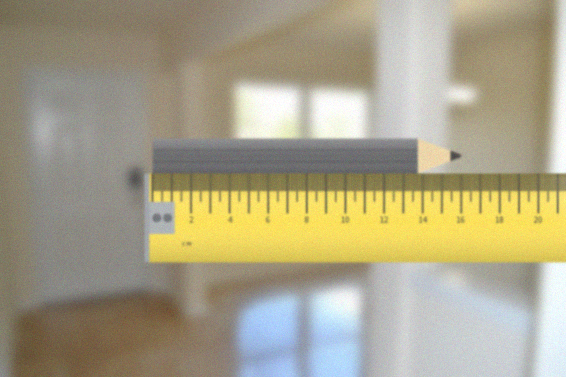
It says 16; cm
